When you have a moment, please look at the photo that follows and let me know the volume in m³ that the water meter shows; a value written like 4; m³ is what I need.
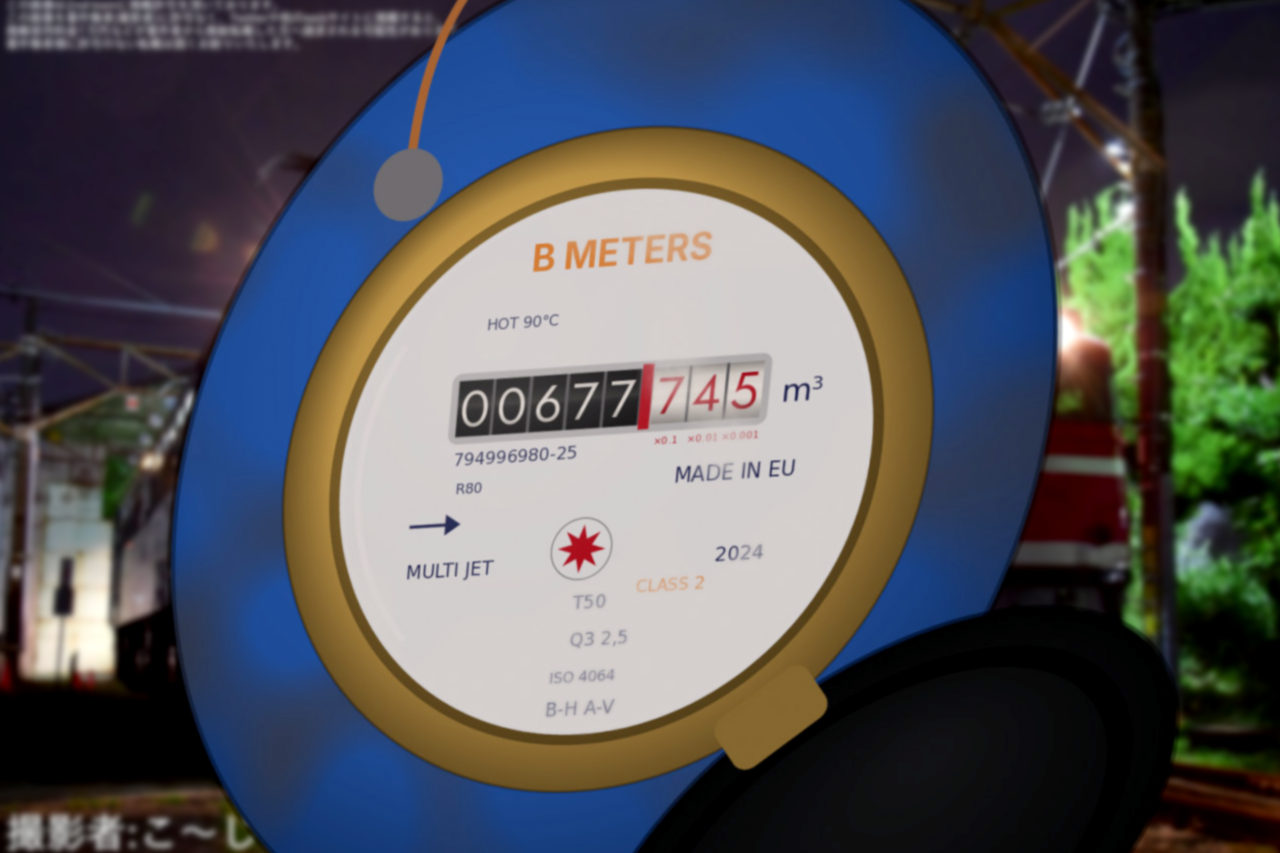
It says 677.745; m³
